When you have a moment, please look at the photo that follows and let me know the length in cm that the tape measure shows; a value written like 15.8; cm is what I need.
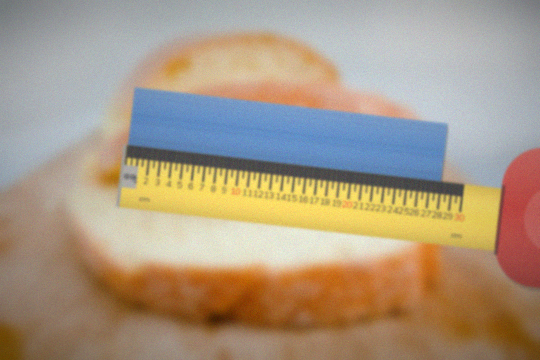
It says 28; cm
